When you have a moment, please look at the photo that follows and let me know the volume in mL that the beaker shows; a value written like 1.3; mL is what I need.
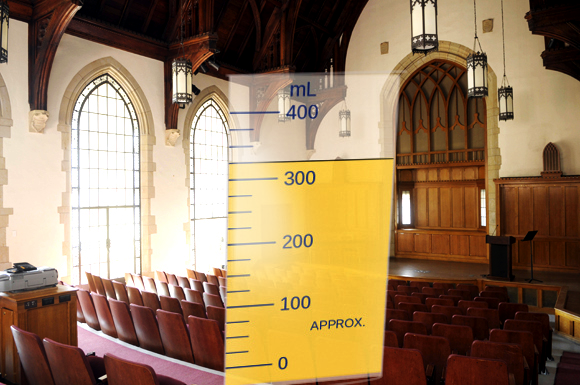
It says 325; mL
